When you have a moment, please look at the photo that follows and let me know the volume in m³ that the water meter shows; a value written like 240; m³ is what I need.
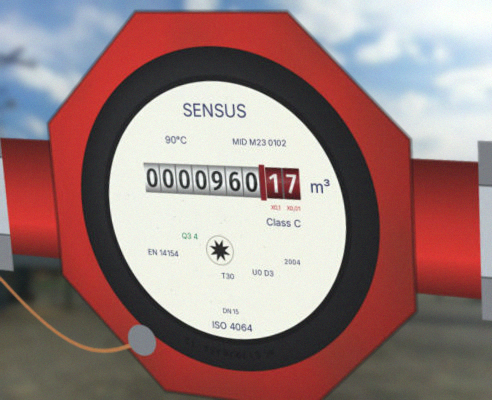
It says 960.17; m³
